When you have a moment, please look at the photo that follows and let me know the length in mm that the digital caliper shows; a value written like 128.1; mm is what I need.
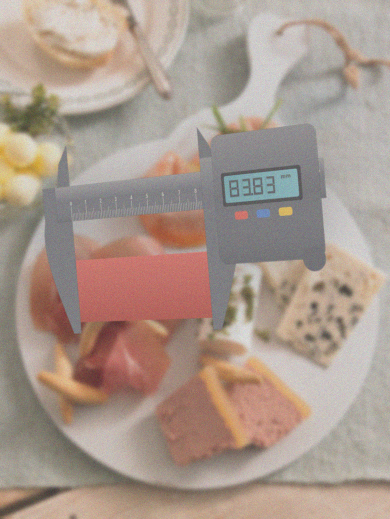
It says 83.83; mm
